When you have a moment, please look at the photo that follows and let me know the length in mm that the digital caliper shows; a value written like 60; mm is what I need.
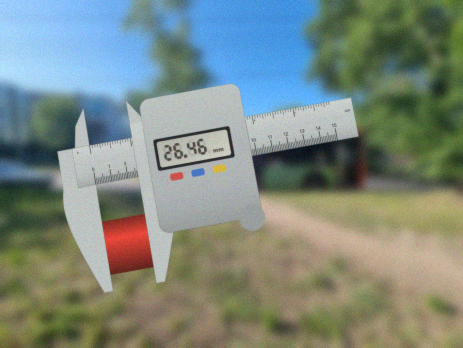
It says 26.46; mm
